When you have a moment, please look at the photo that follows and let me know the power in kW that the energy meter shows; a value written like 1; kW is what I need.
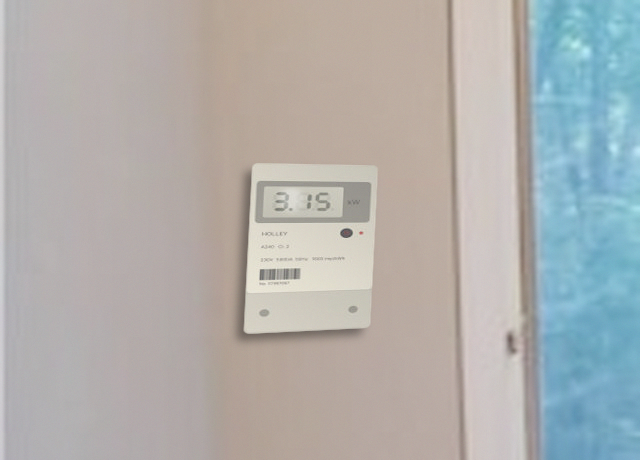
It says 3.15; kW
